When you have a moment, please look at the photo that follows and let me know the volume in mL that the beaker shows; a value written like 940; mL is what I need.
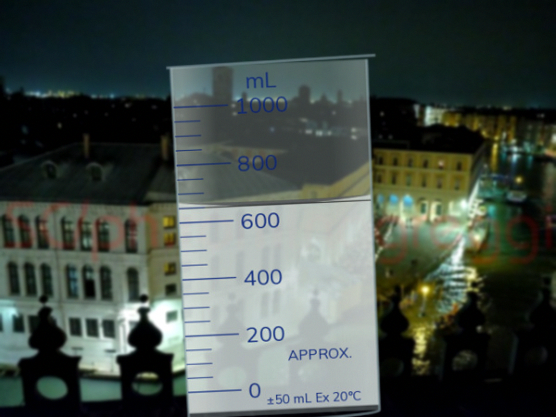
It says 650; mL
